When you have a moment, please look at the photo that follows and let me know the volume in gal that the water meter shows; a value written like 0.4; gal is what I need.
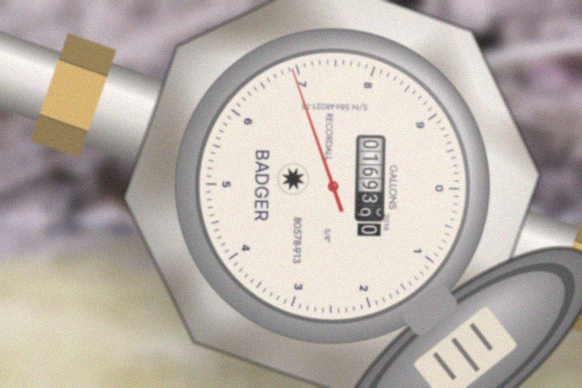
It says 169386.9; gal
